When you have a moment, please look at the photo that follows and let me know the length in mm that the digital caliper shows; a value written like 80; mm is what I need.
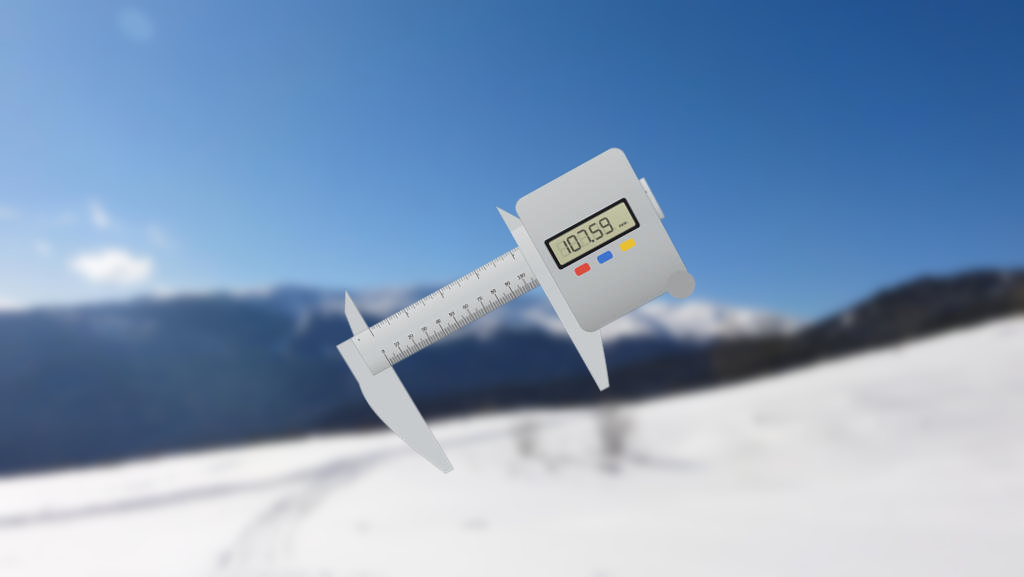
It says 107.59; mm
